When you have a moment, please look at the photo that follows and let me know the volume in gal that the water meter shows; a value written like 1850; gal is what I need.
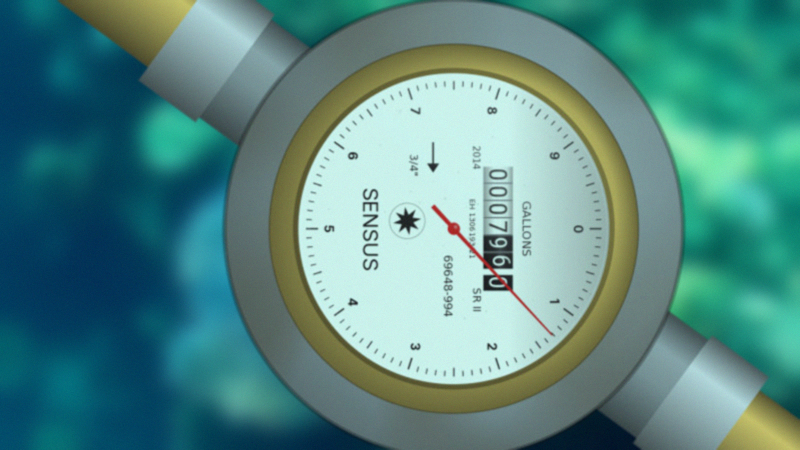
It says 7961.3; gal
